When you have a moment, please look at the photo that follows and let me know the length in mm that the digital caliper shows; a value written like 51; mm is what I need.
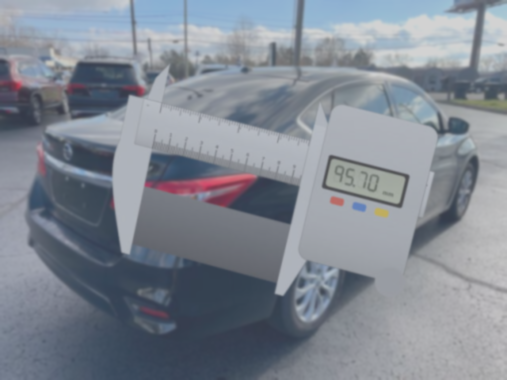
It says 95.70; mm
